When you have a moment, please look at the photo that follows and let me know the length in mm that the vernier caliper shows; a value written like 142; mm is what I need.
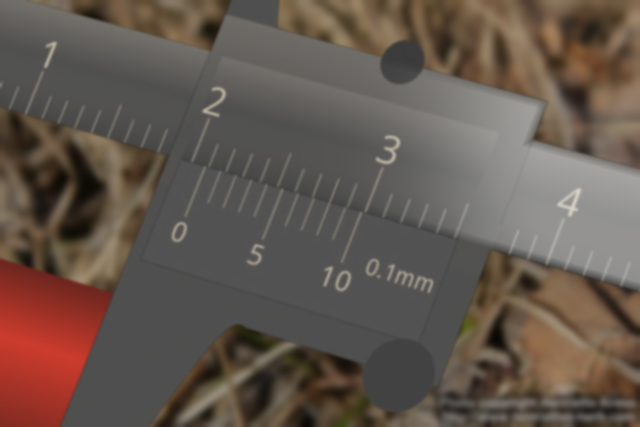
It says 20.8; mm
